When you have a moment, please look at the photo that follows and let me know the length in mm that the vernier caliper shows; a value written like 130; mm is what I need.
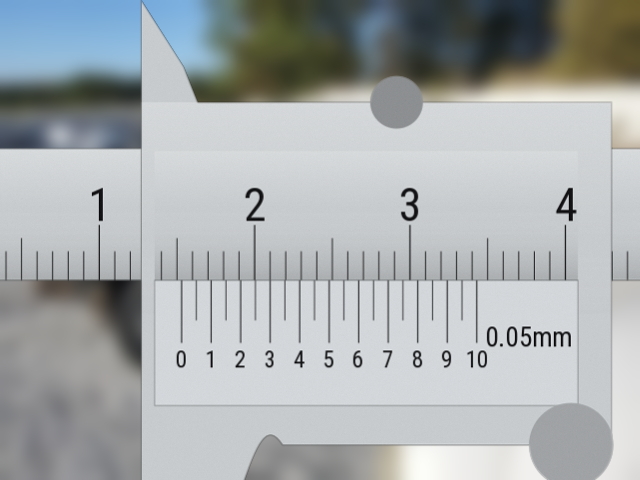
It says 15.3; mm
